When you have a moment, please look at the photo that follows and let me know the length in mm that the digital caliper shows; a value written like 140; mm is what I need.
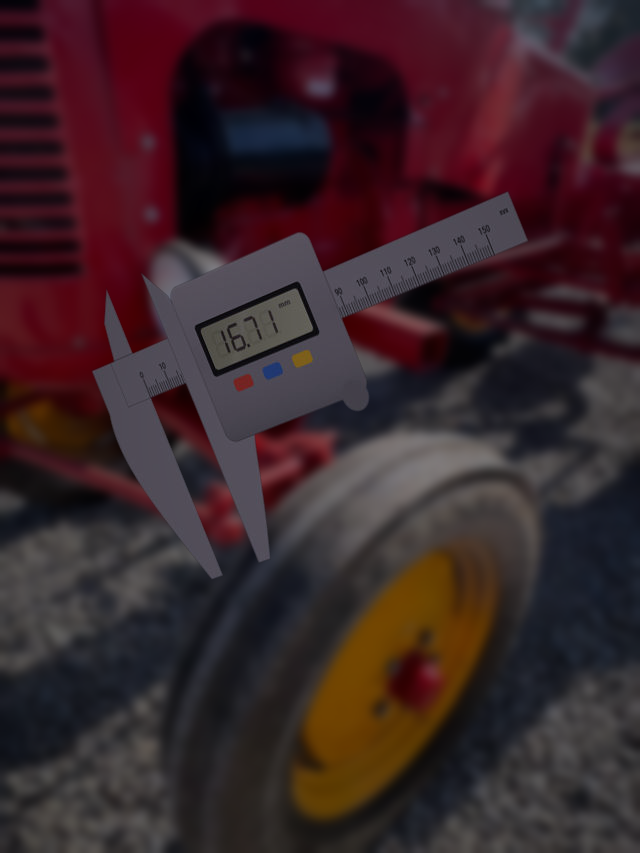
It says 16.71; mm
